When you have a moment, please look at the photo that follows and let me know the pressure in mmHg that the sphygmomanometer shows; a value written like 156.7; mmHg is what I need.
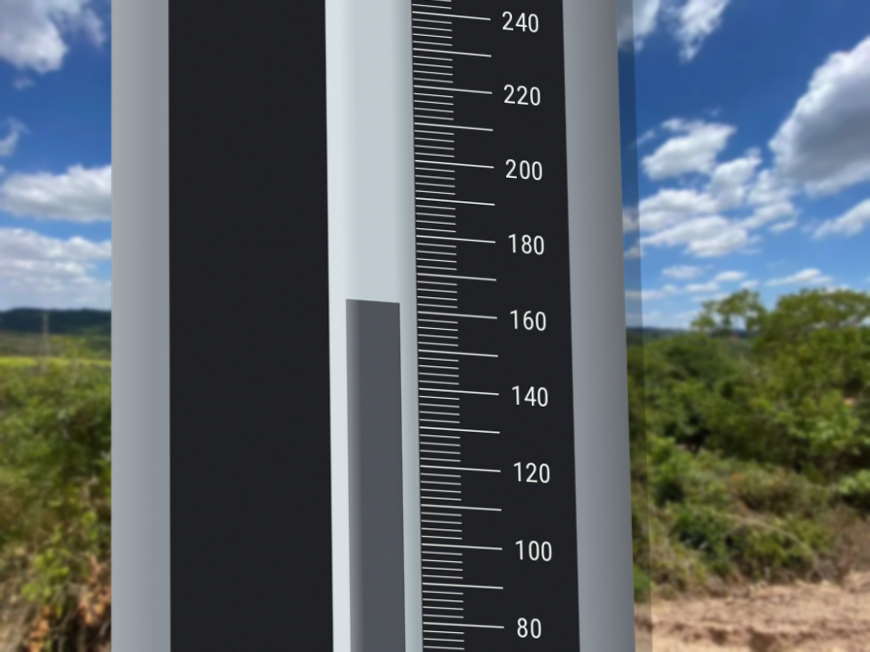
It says 162; mmHg
